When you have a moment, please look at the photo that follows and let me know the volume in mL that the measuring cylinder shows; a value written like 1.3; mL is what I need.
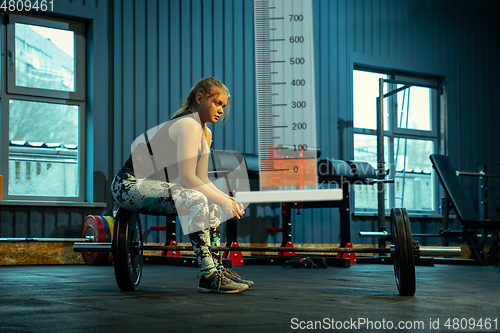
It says 50; mL
